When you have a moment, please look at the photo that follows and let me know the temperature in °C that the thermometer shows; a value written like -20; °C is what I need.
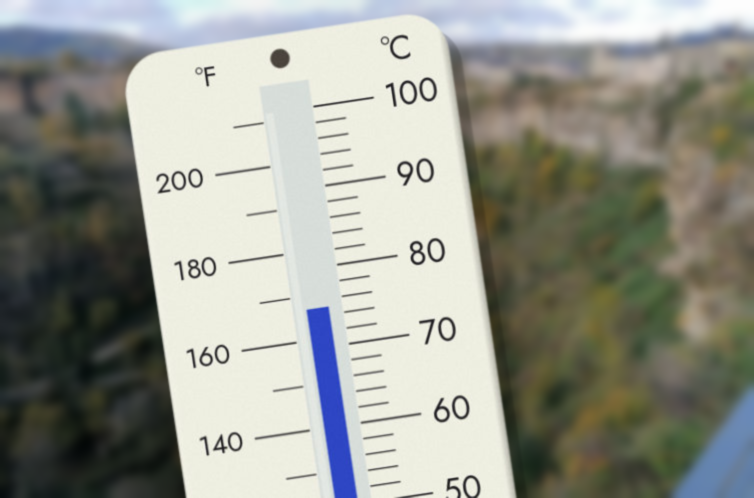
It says 75; °C
